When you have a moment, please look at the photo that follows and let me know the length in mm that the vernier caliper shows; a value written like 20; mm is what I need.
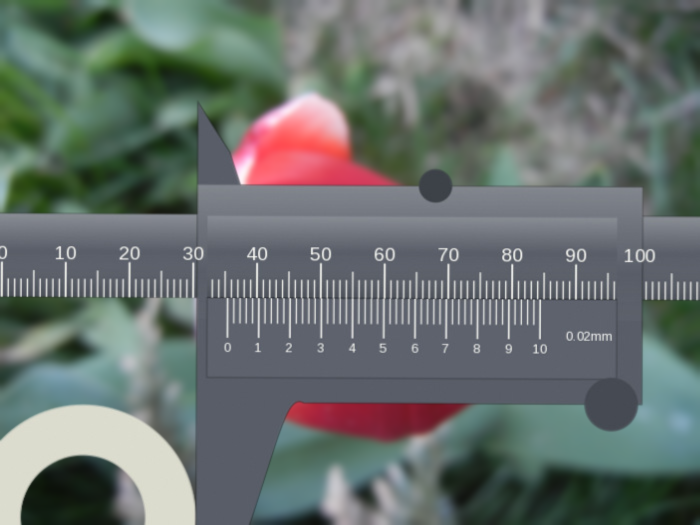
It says 35.4; mm
